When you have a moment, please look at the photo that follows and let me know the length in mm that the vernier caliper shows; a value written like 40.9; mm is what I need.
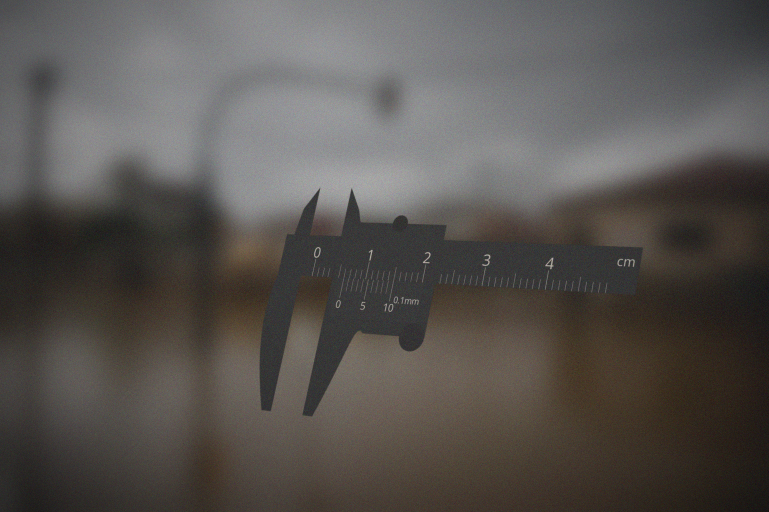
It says 6.0; mm
